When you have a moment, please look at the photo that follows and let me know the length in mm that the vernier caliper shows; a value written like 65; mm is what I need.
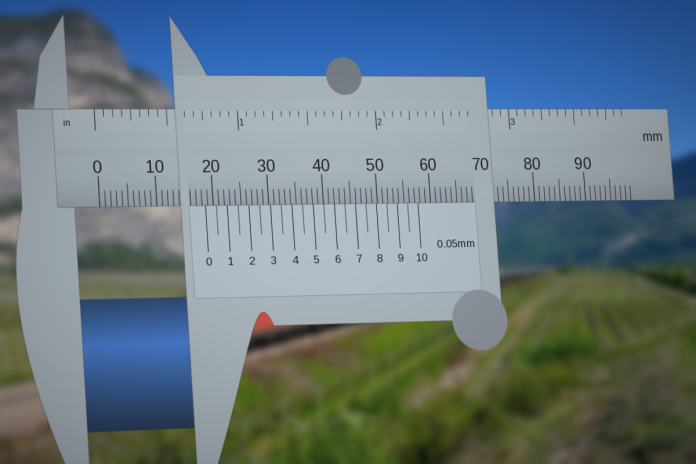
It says 18.6; mm
